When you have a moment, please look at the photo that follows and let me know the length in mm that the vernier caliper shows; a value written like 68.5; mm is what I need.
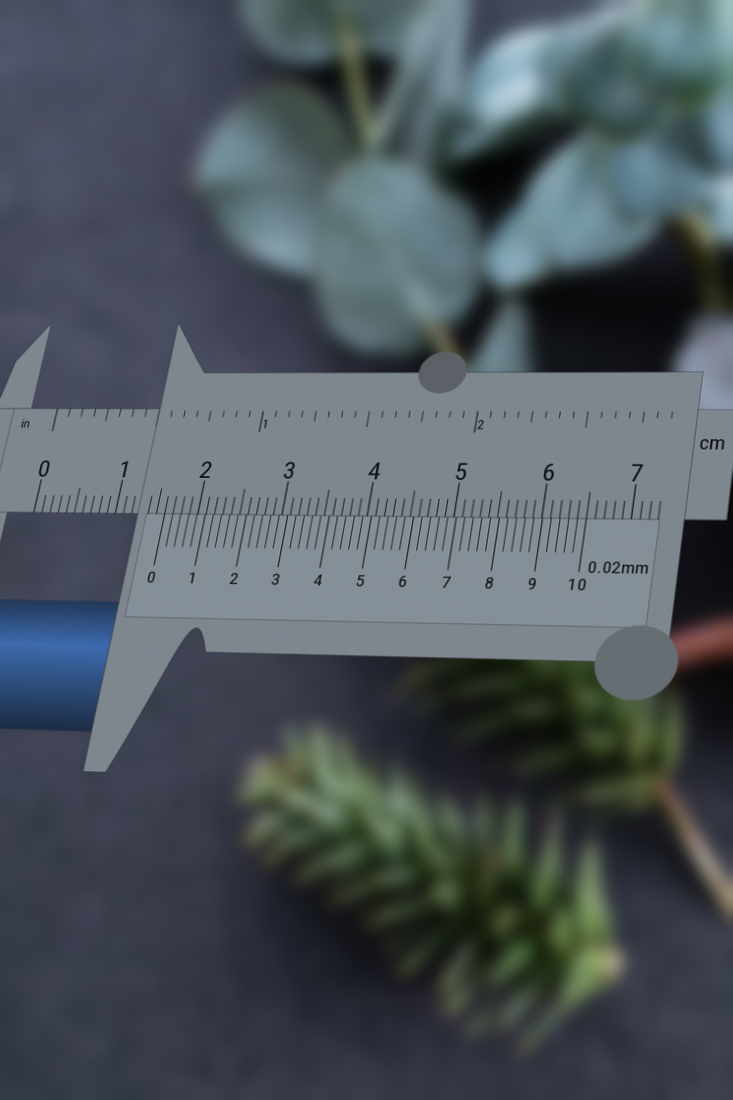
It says 16.0; mm
